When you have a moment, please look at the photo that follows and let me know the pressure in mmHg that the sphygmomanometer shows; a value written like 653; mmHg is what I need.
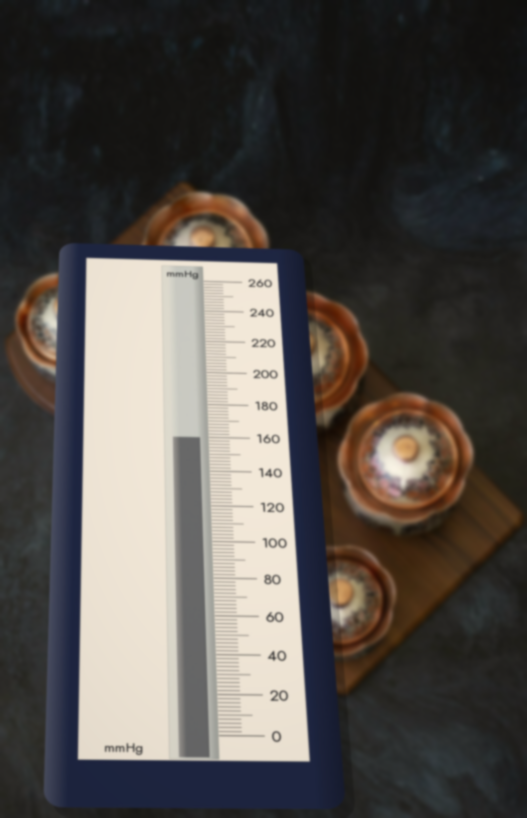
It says 160; mmHg
